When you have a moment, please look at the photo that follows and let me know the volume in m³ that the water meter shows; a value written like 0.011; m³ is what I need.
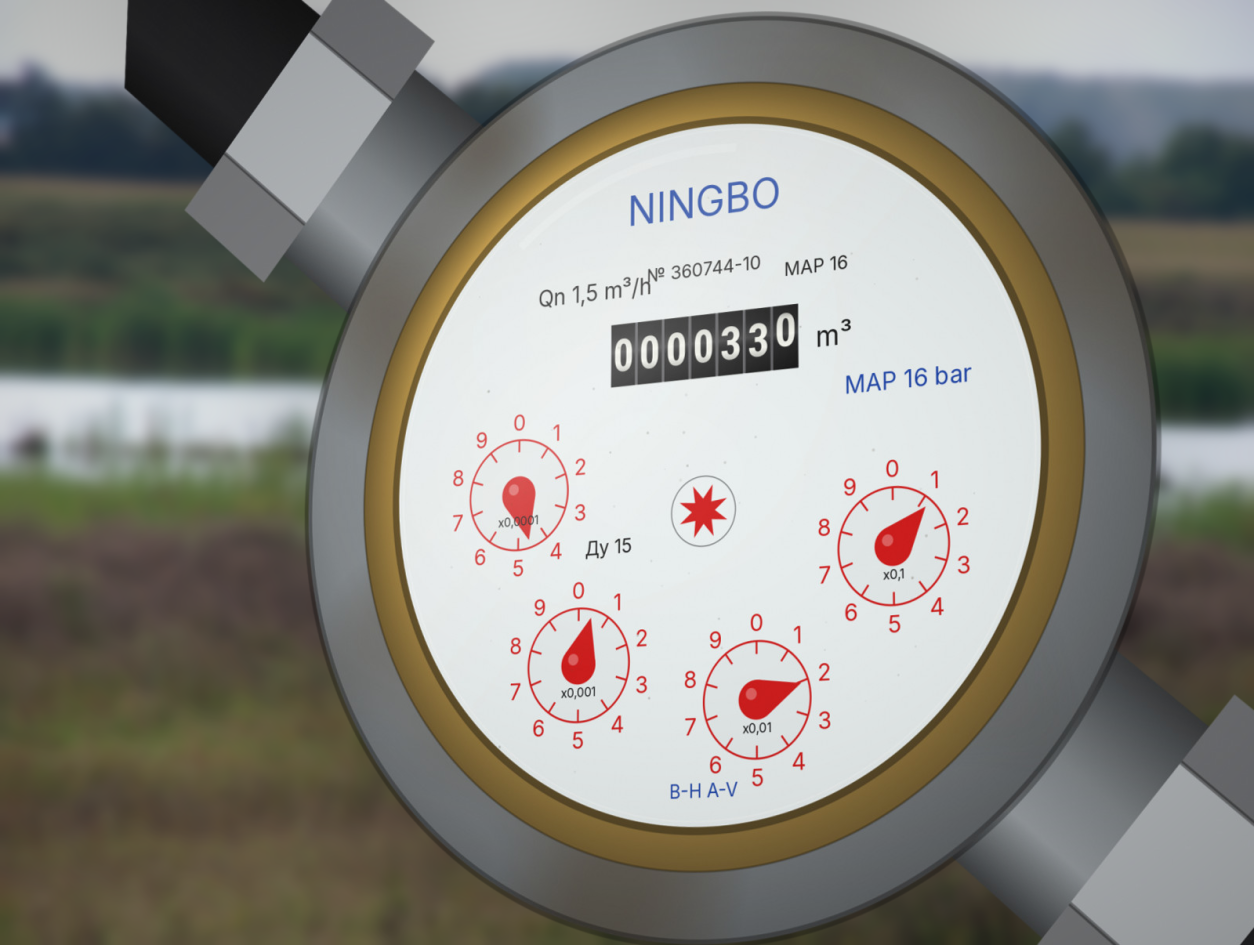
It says 330.1204; m³
